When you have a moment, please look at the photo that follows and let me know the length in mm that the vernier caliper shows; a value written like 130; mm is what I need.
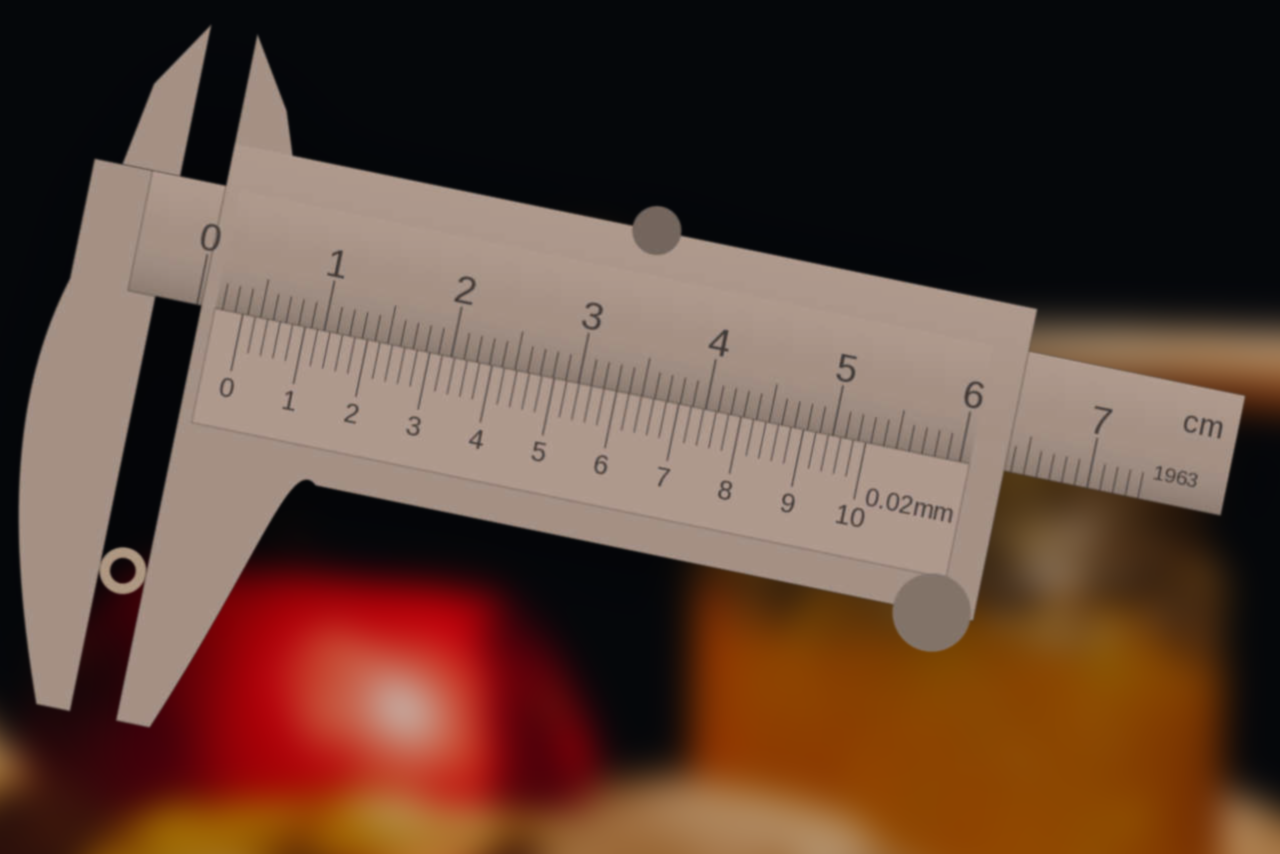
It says 3.6; mm
